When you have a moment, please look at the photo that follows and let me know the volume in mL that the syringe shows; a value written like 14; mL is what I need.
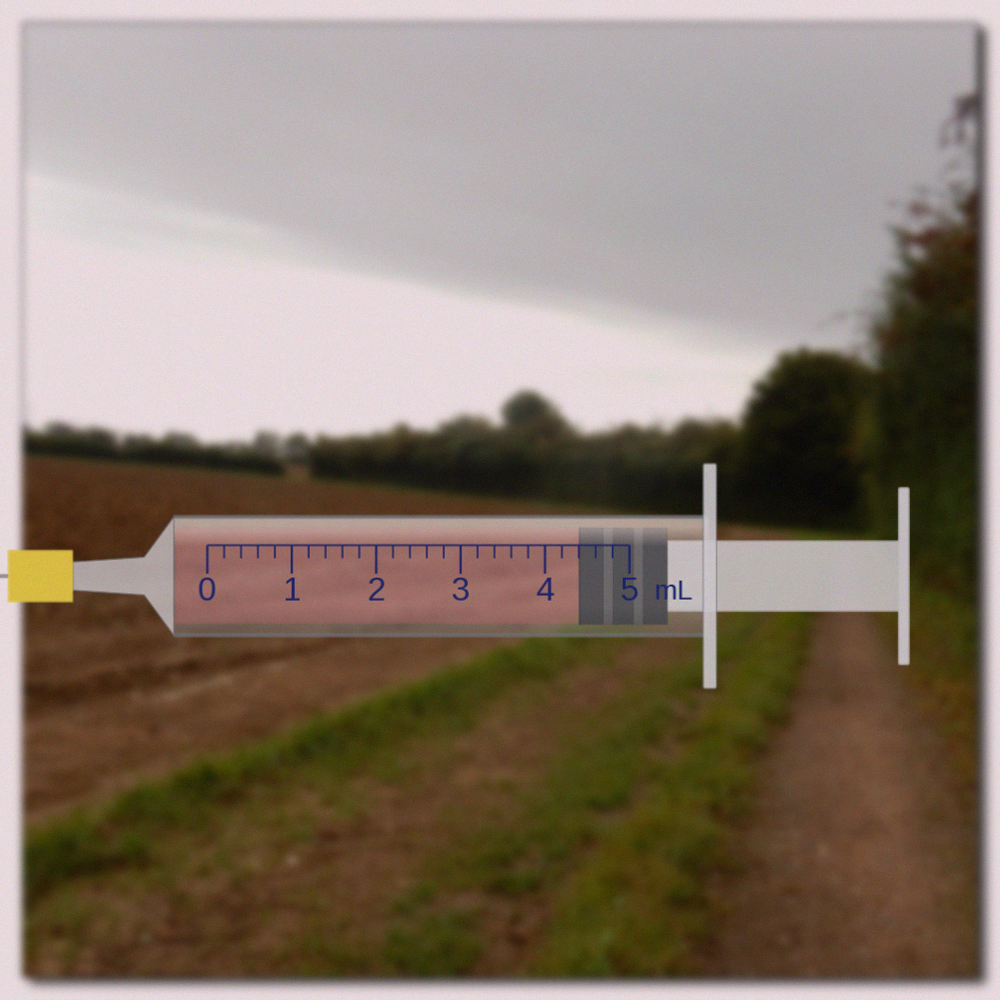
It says 4.4; mL
